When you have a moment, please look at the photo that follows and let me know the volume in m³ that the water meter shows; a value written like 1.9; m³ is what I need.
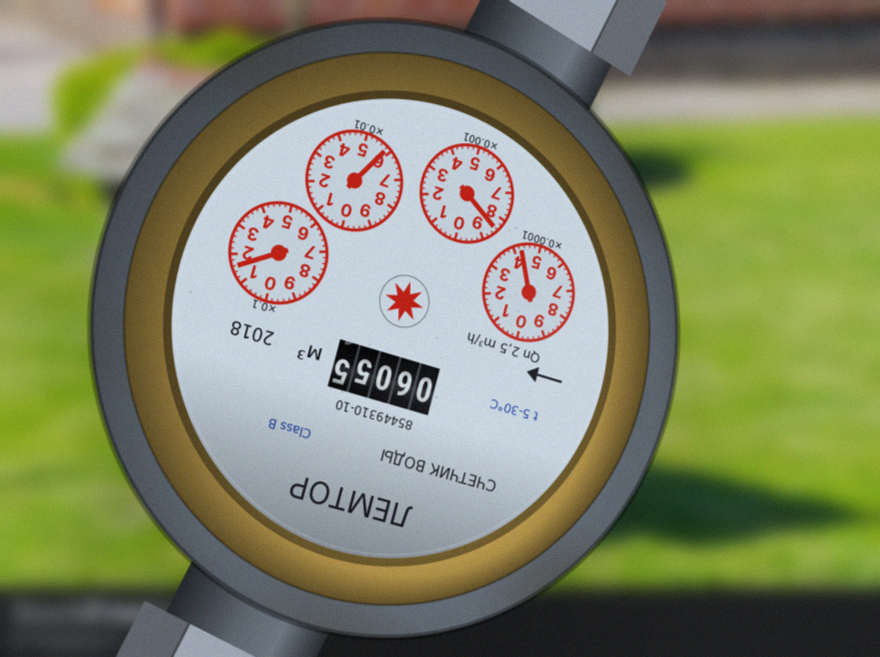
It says 6055.1584; m³
